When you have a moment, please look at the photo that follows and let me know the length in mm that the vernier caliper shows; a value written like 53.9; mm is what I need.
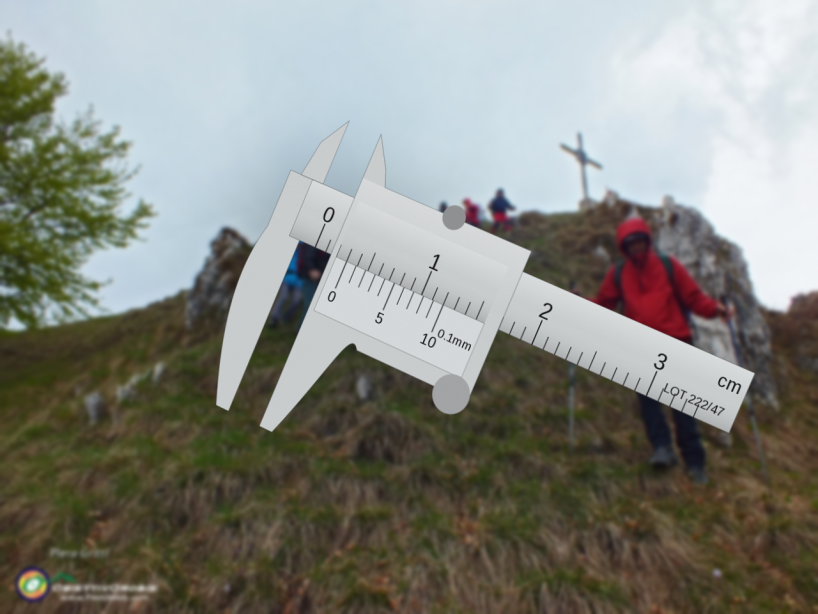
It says 3.0; mm
